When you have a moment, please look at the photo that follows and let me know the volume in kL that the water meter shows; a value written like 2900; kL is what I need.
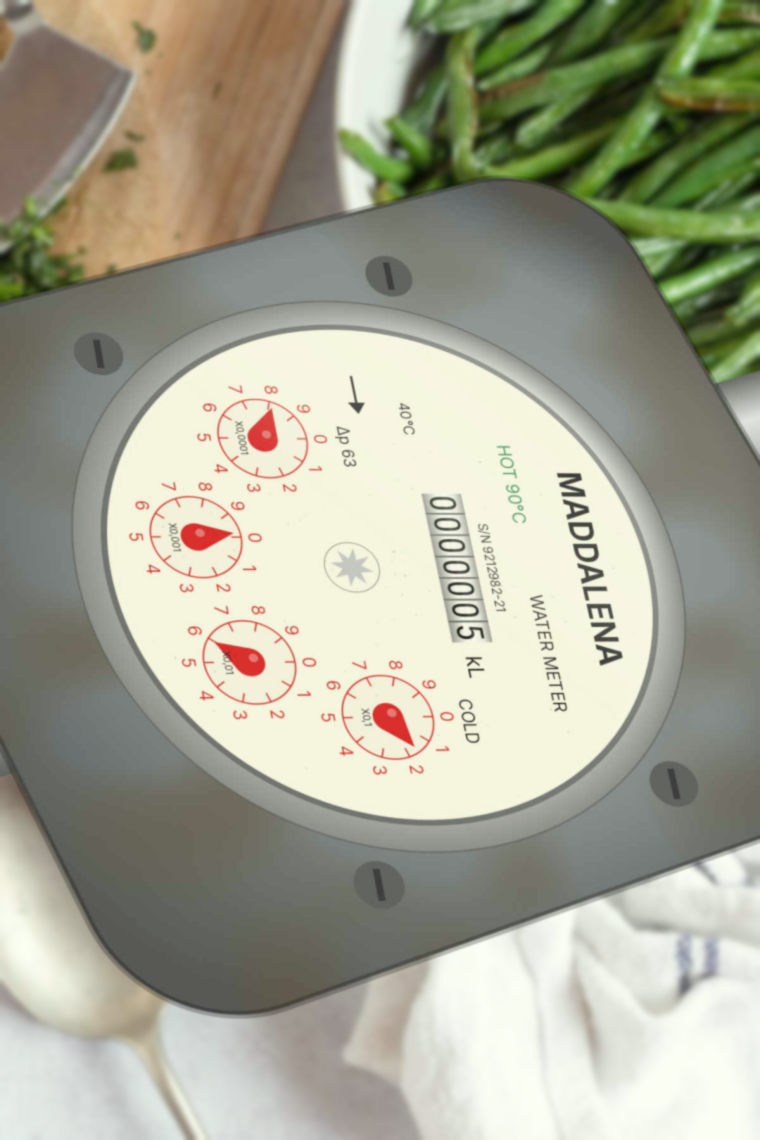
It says 5.1598; kL
